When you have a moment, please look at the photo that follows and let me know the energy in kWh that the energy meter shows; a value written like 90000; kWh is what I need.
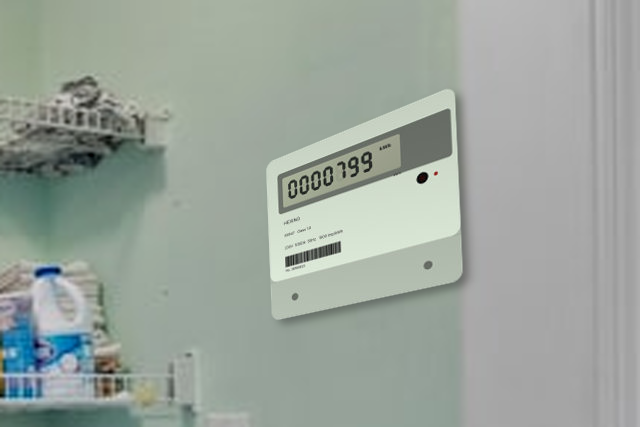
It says 799; kWh
